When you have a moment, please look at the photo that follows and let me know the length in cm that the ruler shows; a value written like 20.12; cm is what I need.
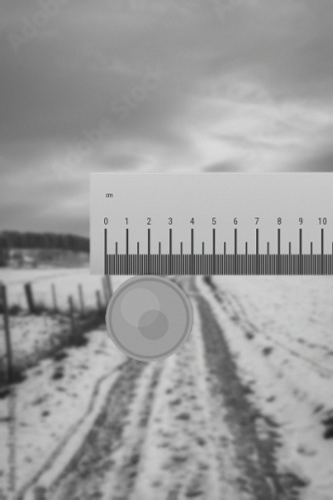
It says 4; cm
